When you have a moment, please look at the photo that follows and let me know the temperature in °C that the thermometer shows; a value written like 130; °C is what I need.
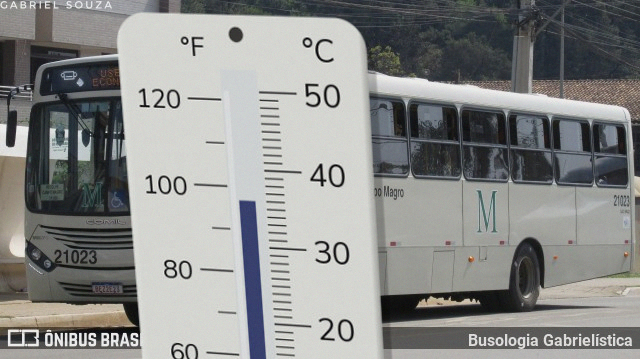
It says 36; °C
